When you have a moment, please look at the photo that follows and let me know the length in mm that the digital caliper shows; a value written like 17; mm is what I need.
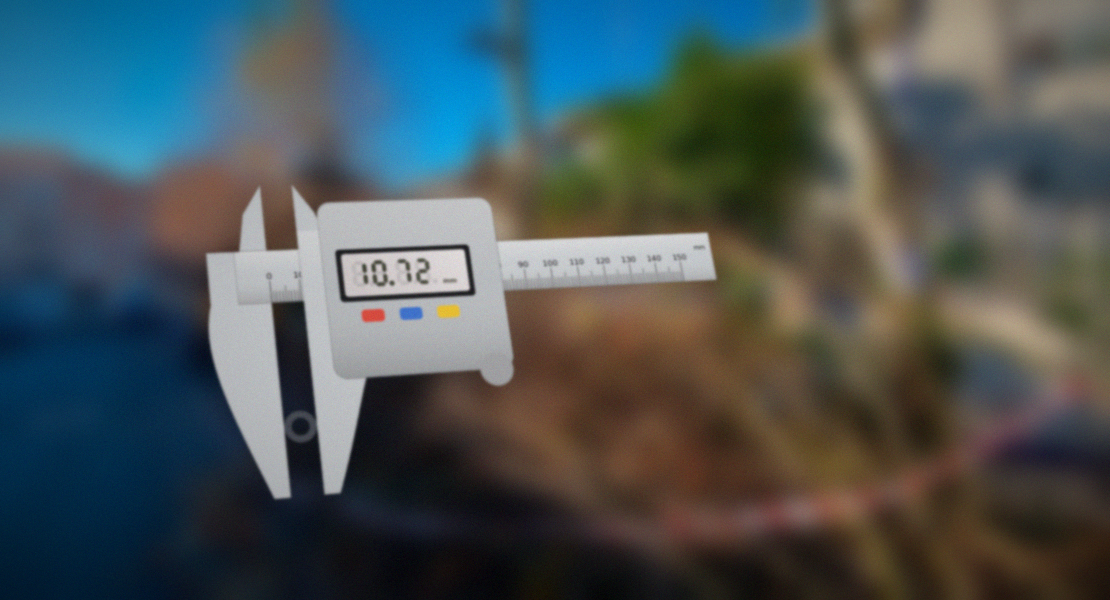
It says 10.72; mm
